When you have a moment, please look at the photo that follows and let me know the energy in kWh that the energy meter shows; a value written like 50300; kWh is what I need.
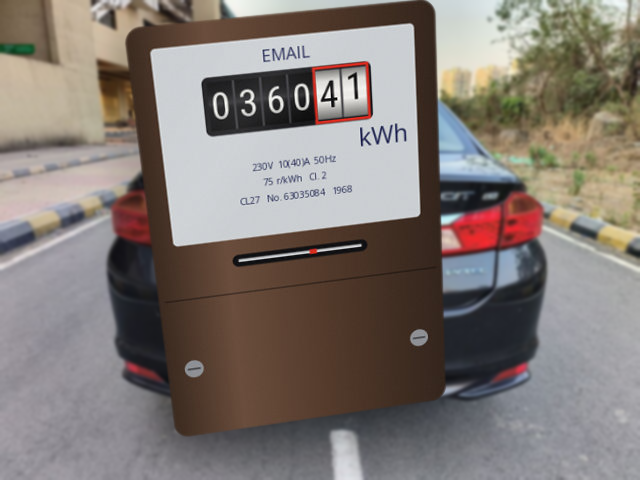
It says 360.41; kWh
